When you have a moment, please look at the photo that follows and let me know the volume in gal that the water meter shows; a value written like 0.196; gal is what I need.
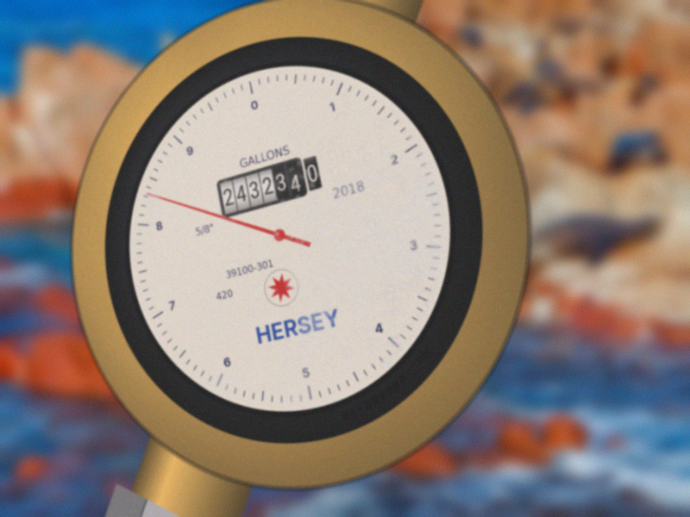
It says 2432338.3; gal
